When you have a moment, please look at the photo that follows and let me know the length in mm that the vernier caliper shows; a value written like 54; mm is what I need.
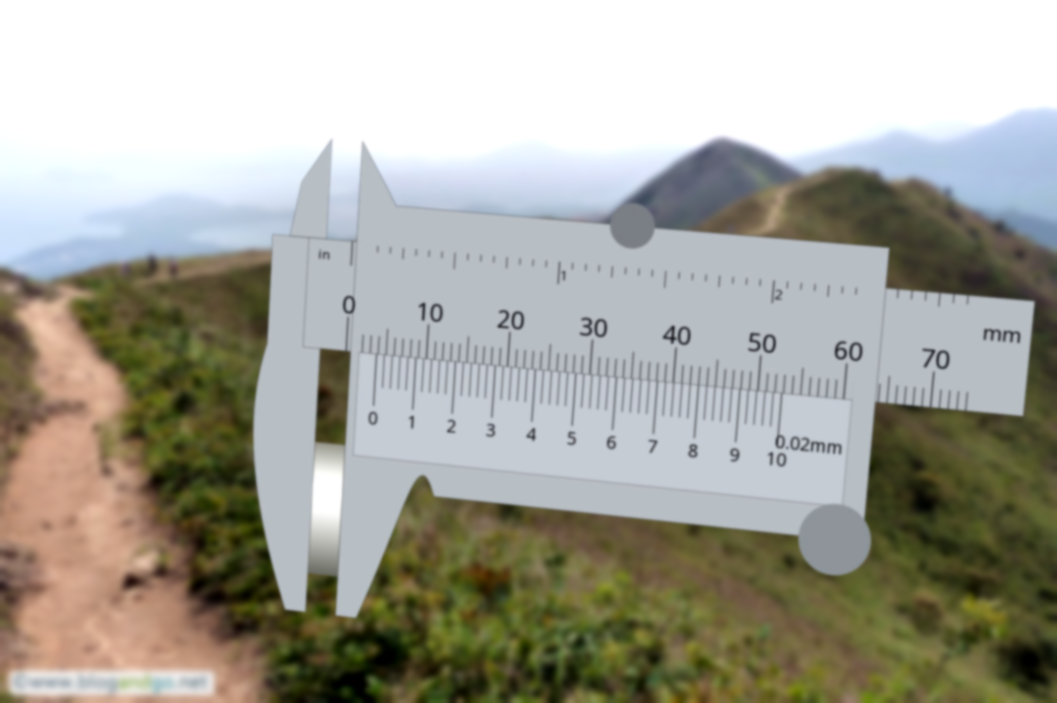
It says 3.8; mm
